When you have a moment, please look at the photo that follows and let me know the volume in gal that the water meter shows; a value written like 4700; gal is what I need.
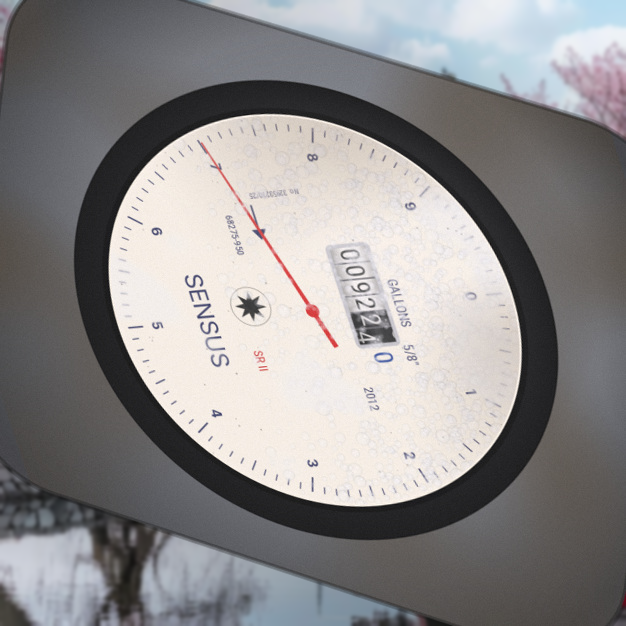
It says 92237.0; gal
